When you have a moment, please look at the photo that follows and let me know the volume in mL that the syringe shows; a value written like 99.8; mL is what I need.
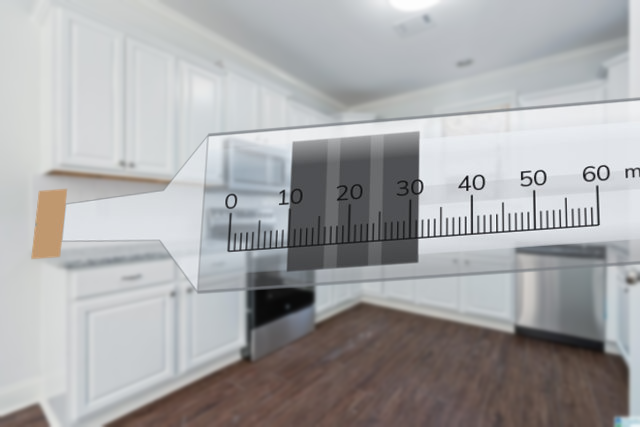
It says 10; mL
